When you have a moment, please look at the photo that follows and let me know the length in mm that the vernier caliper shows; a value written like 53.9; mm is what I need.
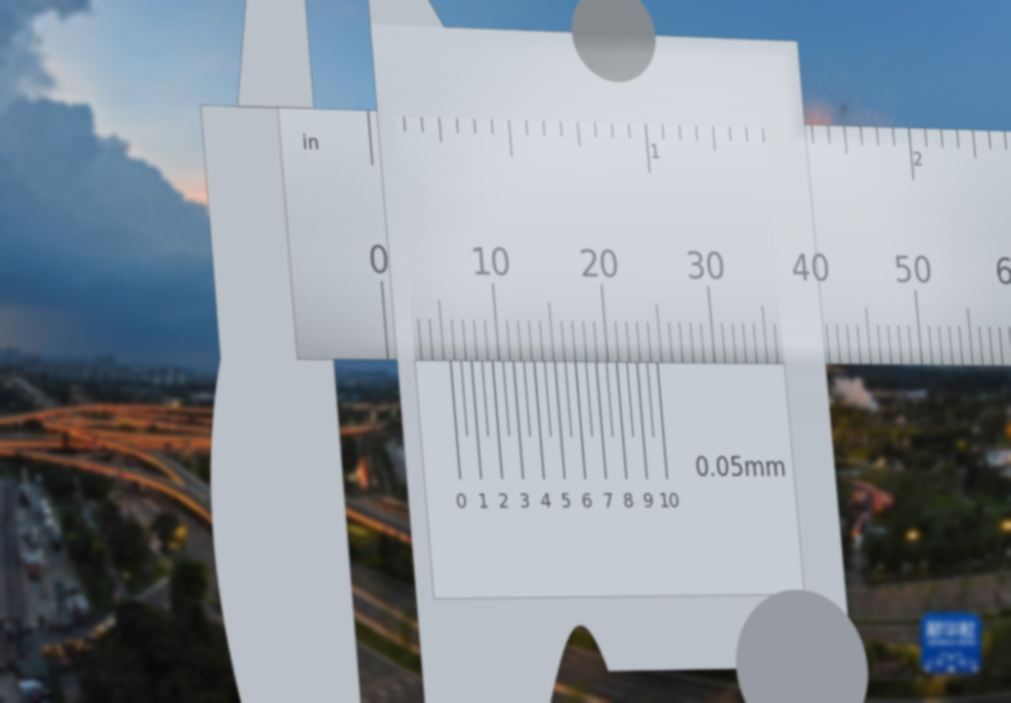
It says 5.6; mm
